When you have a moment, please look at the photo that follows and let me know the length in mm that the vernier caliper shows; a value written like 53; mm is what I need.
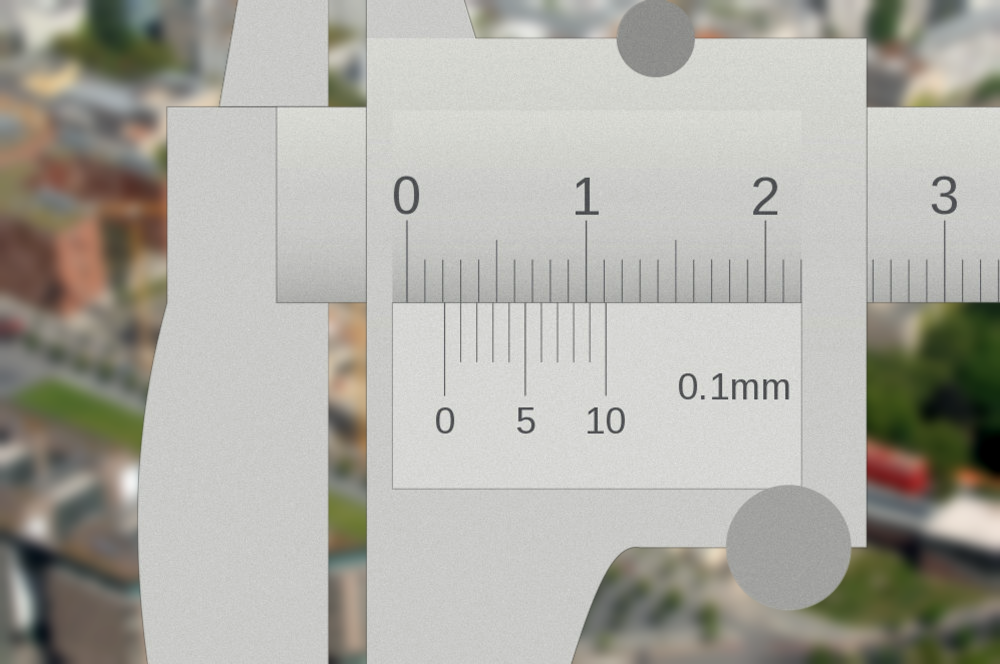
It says 2.1; mm
